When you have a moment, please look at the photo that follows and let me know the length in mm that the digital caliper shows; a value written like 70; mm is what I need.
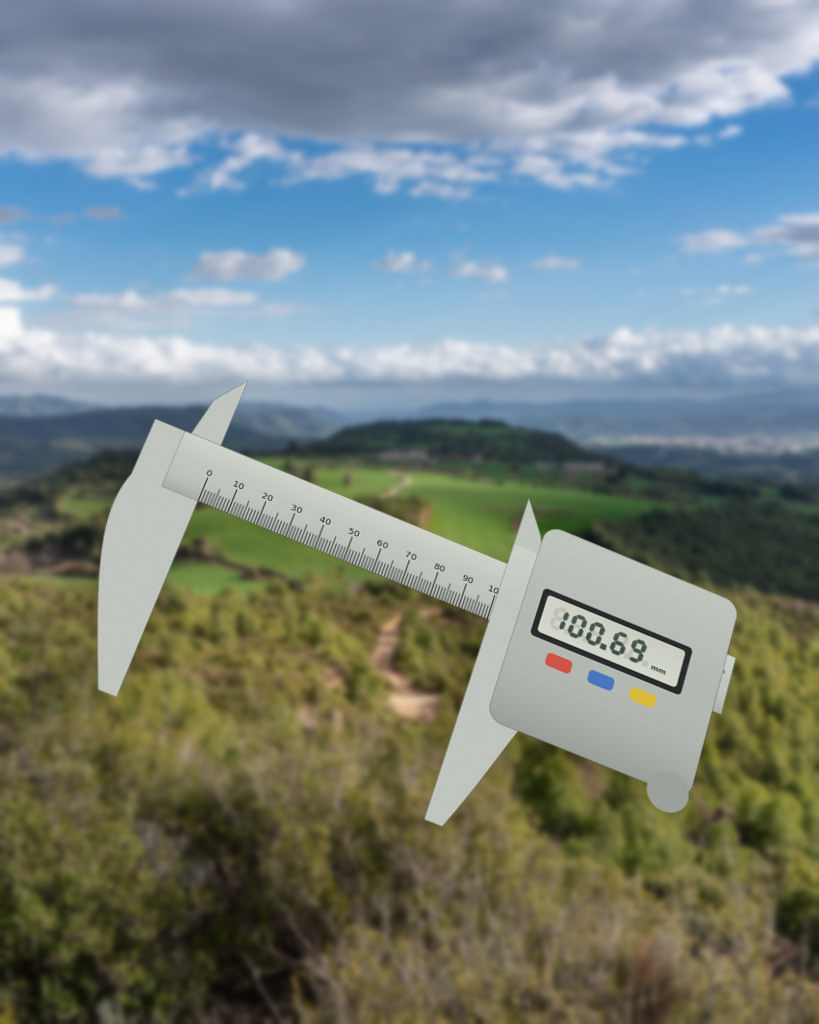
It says 100.69; mm
